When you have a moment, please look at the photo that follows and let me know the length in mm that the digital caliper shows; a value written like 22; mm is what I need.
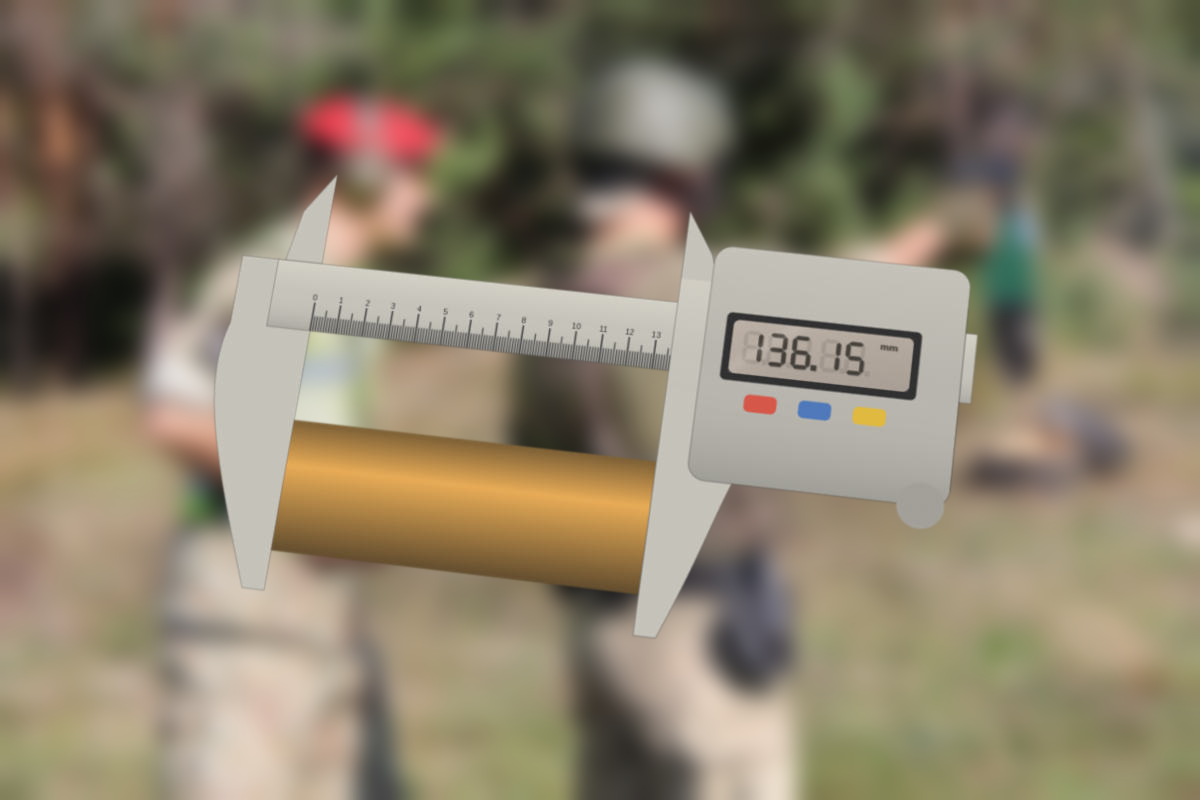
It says 136.15; mm
